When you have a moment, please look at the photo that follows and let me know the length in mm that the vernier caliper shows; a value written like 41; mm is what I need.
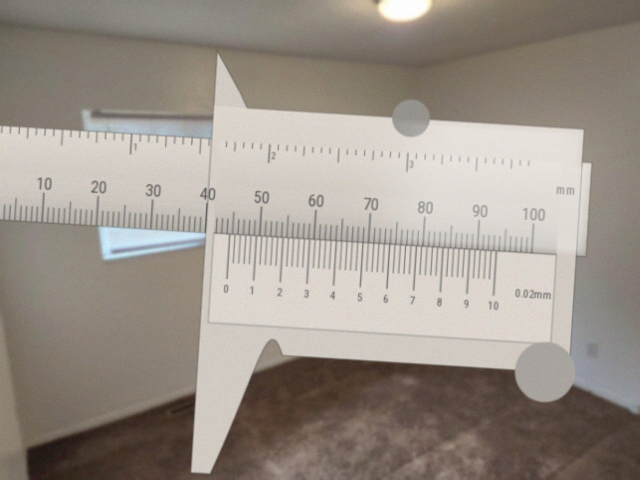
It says 44.5; mm
